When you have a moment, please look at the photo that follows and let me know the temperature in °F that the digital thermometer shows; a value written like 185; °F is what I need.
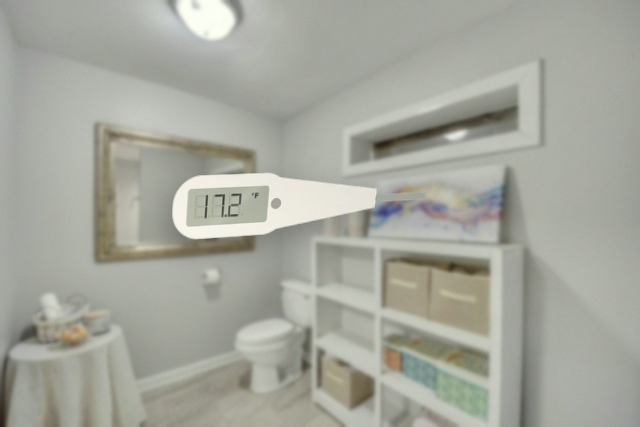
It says 17.2; °F
